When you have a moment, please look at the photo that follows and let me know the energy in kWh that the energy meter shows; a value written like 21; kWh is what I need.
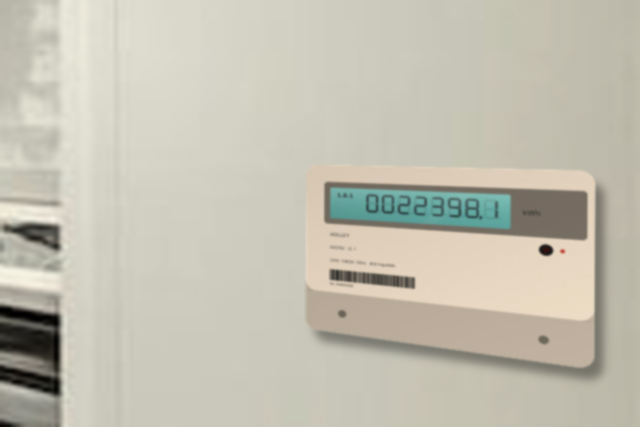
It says 22398.1; kWh
